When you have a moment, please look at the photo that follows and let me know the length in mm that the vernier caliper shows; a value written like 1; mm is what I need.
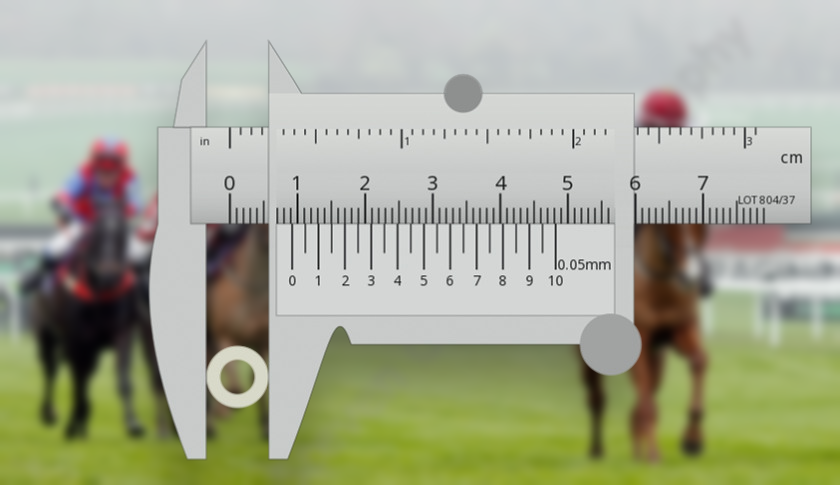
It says 9.2; mm
